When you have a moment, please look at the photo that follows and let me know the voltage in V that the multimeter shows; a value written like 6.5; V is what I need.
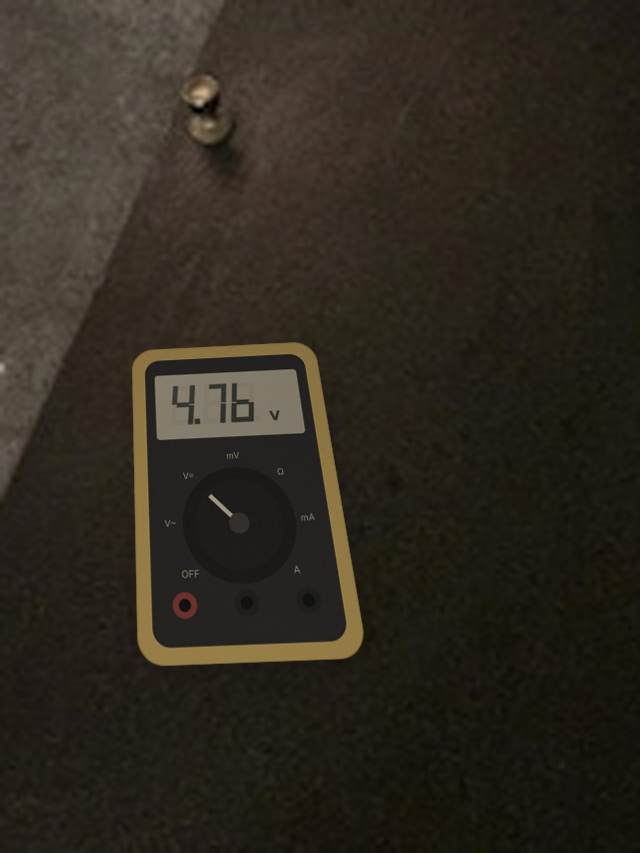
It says 4.76; V
